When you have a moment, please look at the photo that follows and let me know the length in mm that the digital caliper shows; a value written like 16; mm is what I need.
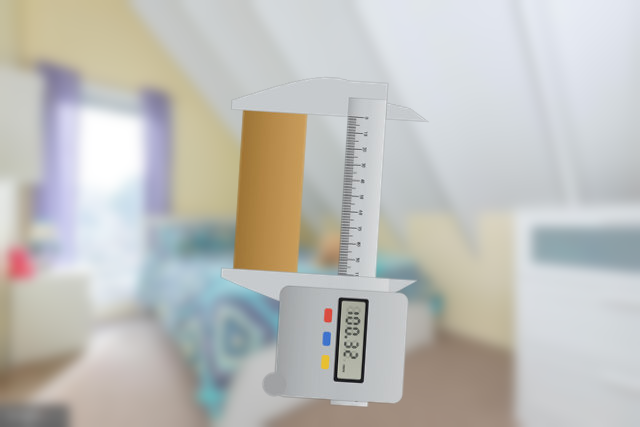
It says 100.32; mm
